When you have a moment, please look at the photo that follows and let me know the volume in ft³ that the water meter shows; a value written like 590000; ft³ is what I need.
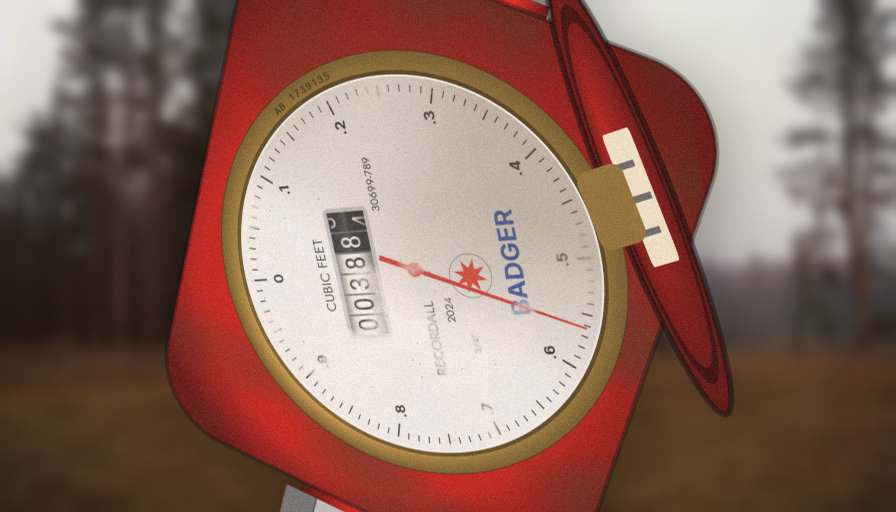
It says 3883.56; ft³
